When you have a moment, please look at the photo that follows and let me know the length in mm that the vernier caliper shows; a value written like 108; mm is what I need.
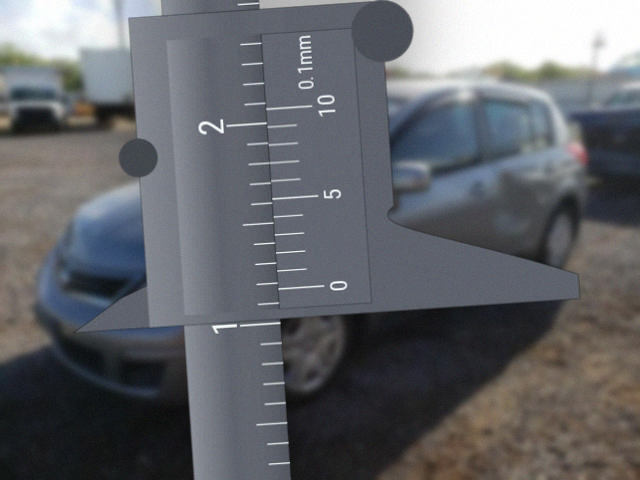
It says 11.7; mm
